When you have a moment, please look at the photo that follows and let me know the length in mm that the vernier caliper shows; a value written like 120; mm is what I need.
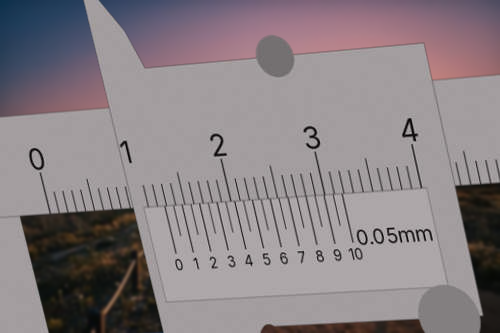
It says 12.8; mm
